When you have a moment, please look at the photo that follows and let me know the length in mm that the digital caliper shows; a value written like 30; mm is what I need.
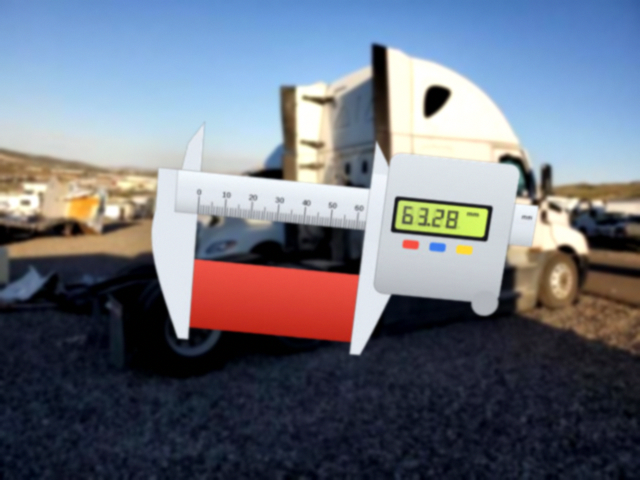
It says 63.28; mm
